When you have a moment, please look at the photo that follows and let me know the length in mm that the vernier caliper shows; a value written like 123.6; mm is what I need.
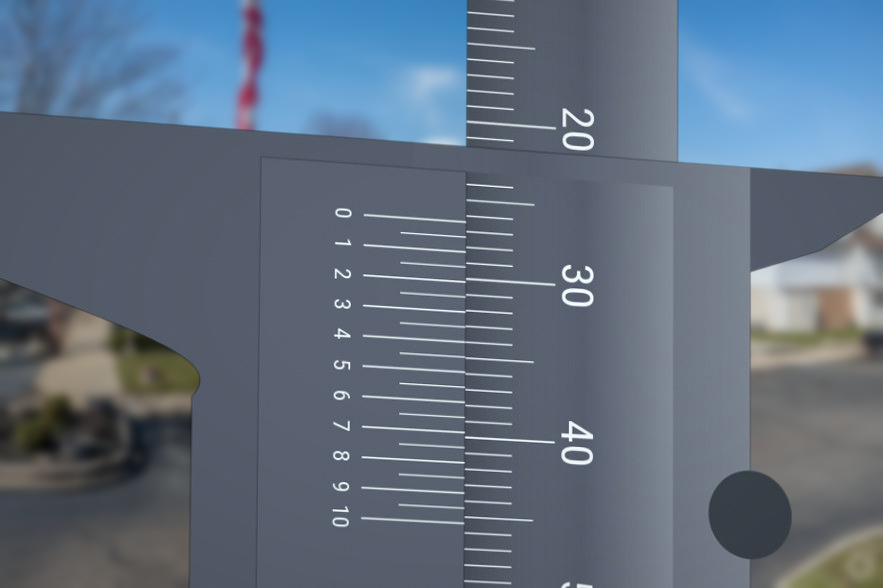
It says 26.4; mm
